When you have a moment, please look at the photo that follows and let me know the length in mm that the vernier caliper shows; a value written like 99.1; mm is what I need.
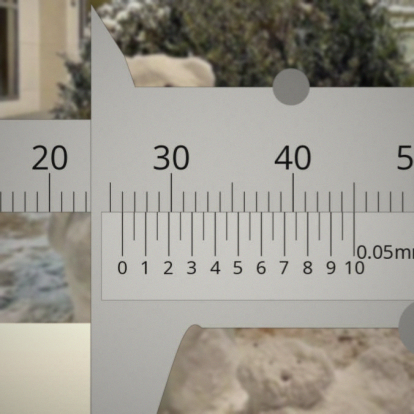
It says 26.0; mm
